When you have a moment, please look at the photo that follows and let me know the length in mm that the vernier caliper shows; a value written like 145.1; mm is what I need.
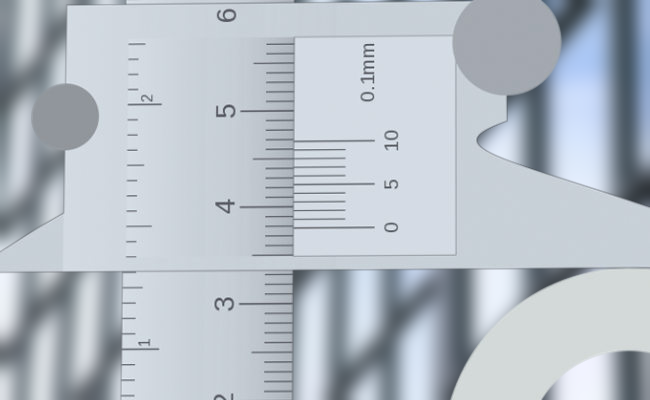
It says 37.8; mm
